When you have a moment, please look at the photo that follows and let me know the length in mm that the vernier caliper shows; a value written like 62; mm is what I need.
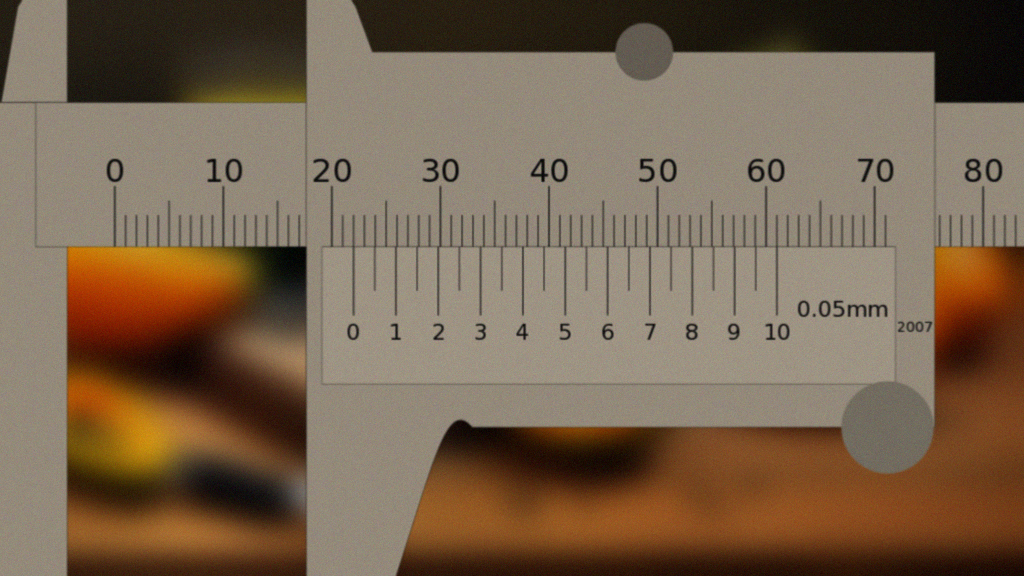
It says 22.0; mm
